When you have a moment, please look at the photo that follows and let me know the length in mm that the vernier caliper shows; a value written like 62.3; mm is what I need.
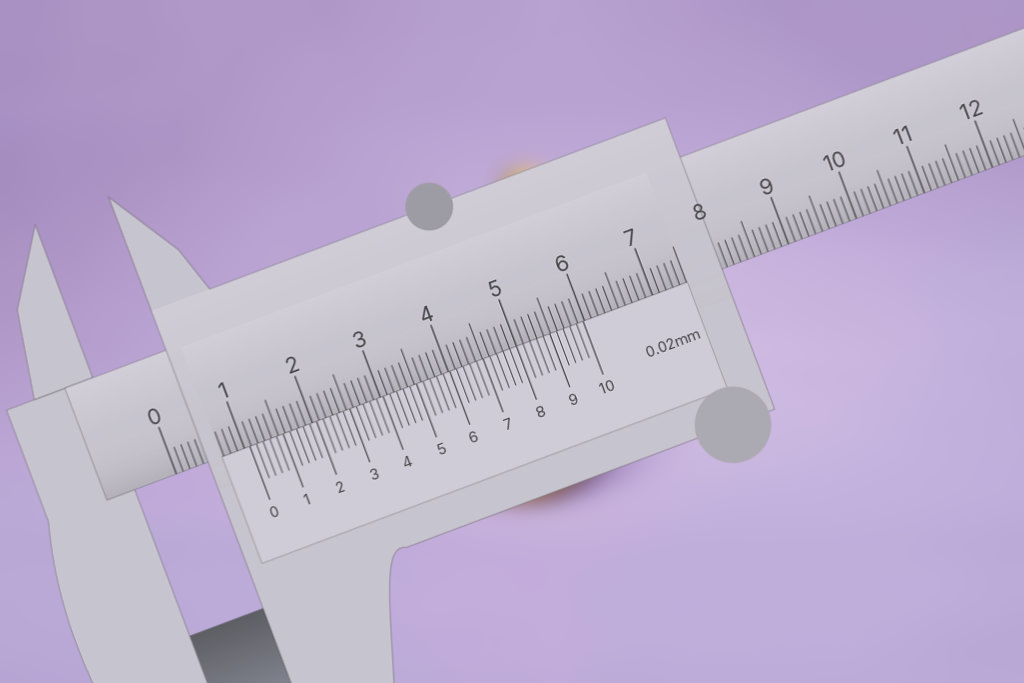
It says 10.8; mm
